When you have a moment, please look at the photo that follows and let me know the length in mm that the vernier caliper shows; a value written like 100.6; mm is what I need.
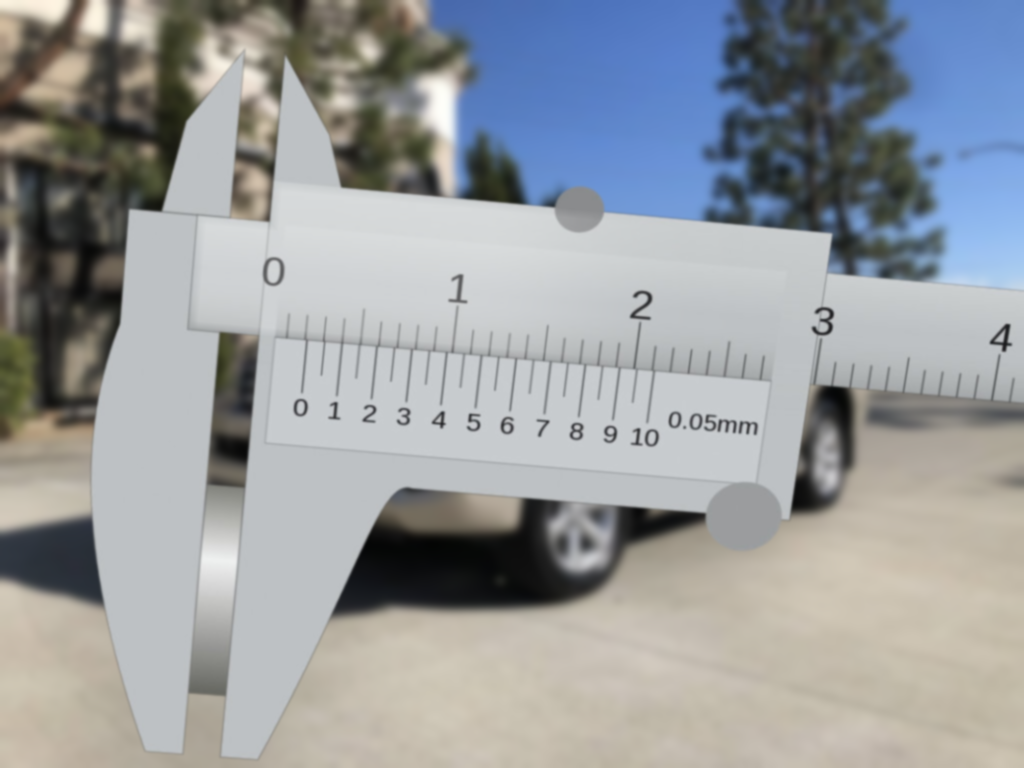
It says 2.1; mm
